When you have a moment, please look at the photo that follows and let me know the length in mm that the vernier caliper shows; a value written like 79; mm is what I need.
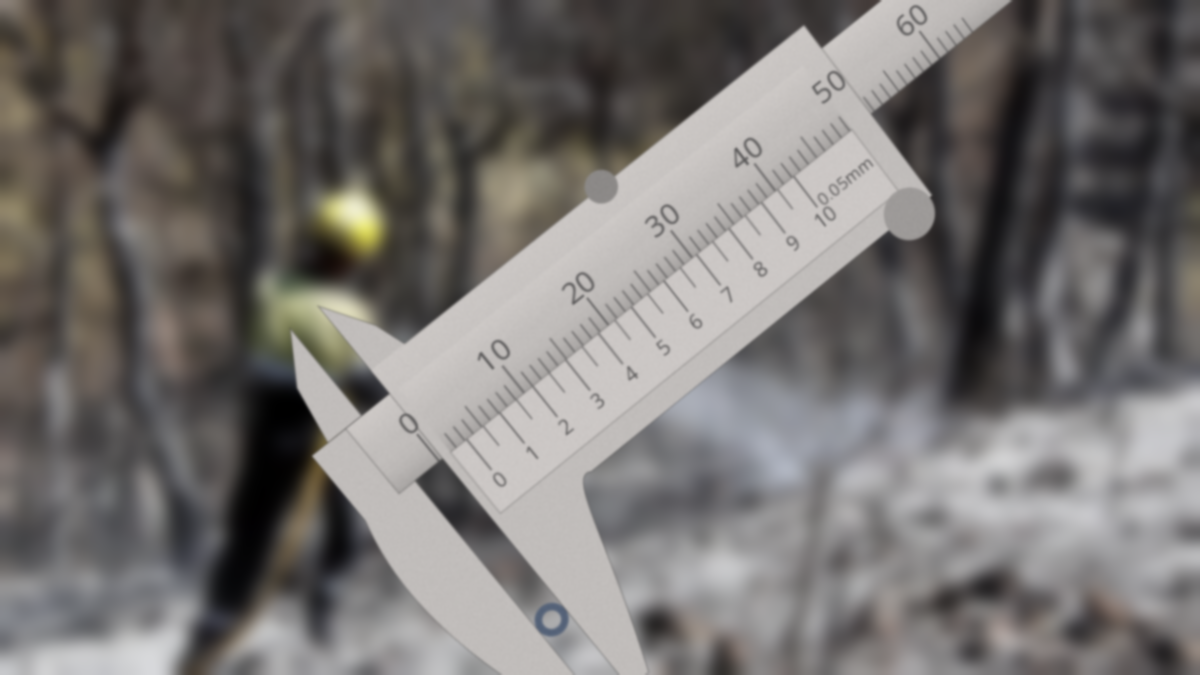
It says 3.2; mm
